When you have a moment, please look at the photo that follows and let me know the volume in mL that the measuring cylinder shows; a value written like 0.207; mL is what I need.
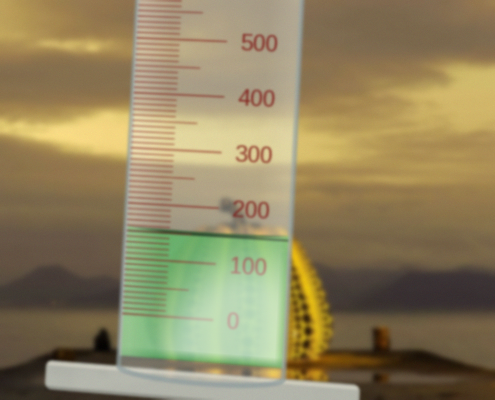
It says 150; mL
